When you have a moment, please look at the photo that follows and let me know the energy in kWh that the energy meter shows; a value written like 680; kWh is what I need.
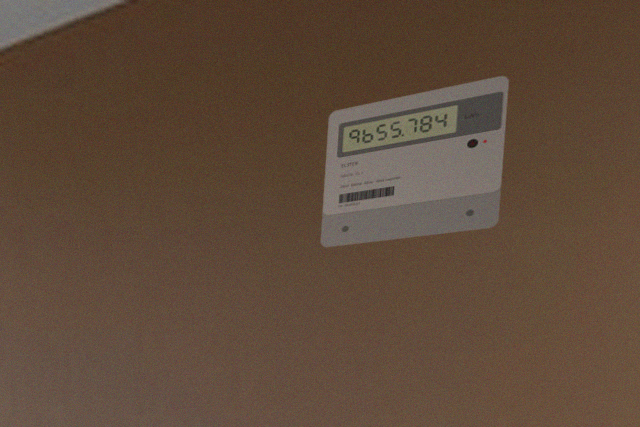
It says 9655.784; kWh
